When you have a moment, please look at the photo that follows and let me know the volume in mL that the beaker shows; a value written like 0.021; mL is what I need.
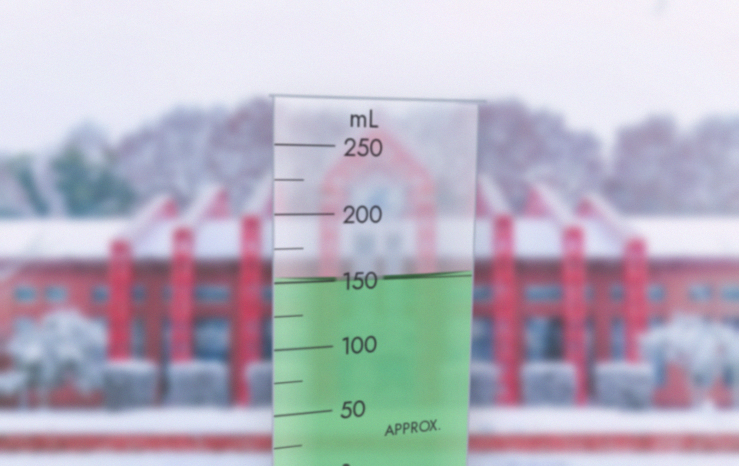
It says 150; mL
